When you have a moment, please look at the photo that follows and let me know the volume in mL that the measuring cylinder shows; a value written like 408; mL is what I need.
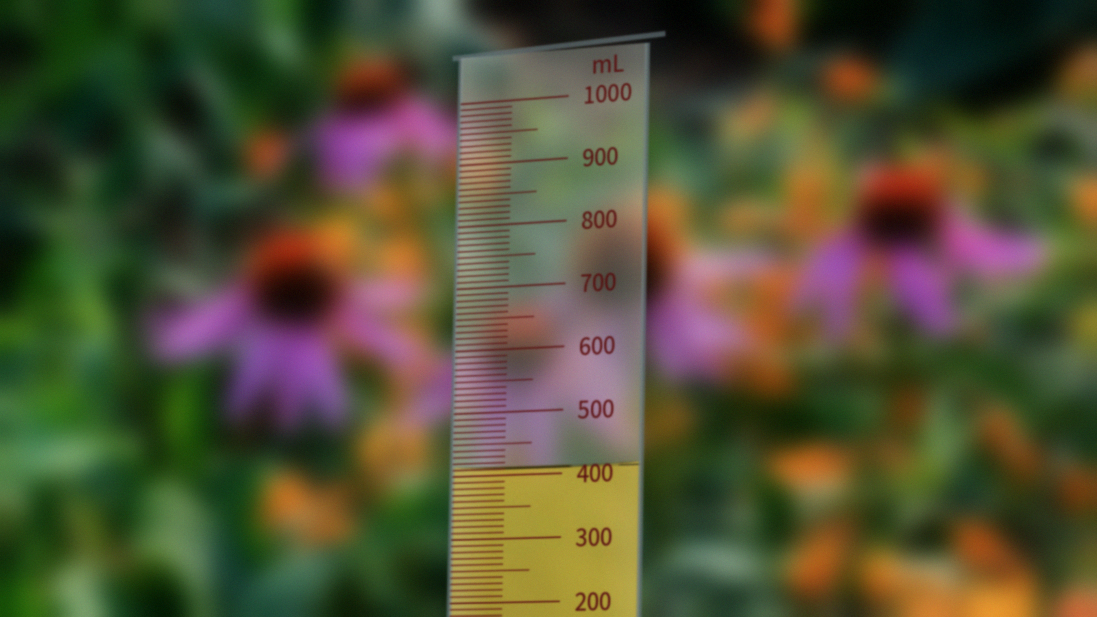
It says 410; mL
